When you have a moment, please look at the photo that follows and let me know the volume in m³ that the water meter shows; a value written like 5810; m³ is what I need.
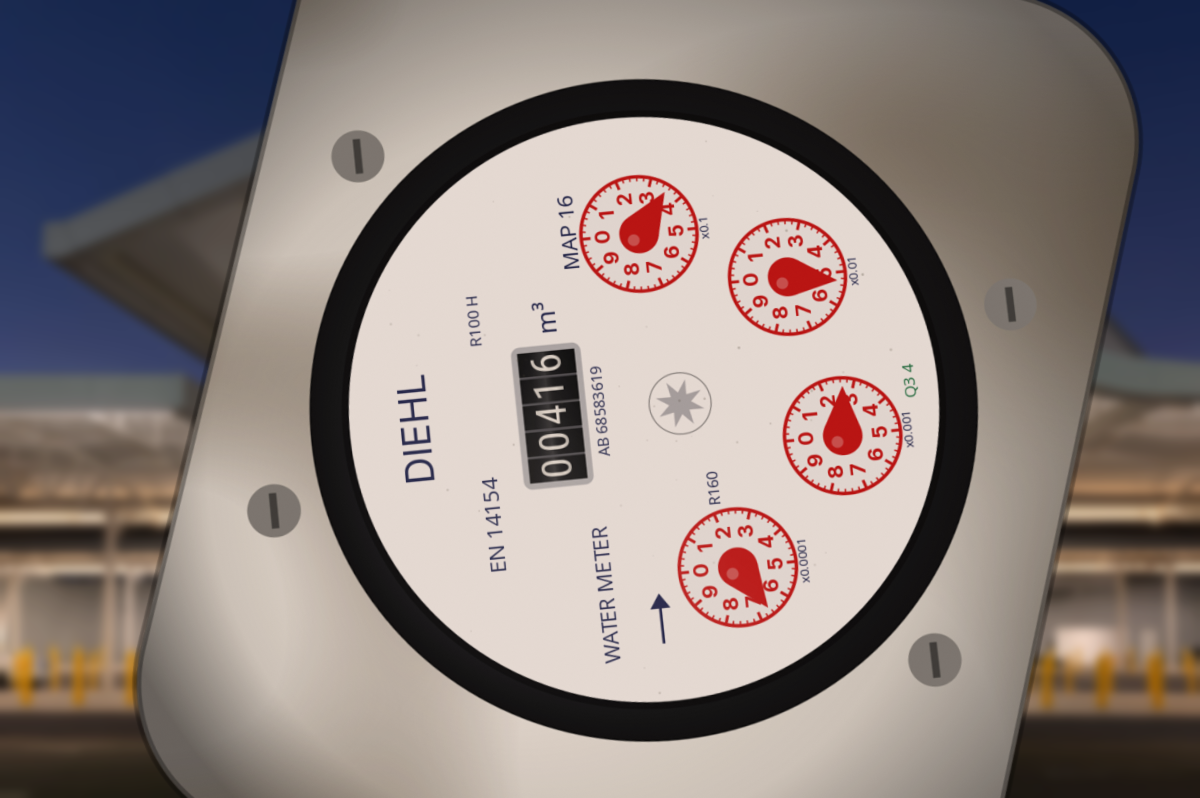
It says 416.3526; m³
